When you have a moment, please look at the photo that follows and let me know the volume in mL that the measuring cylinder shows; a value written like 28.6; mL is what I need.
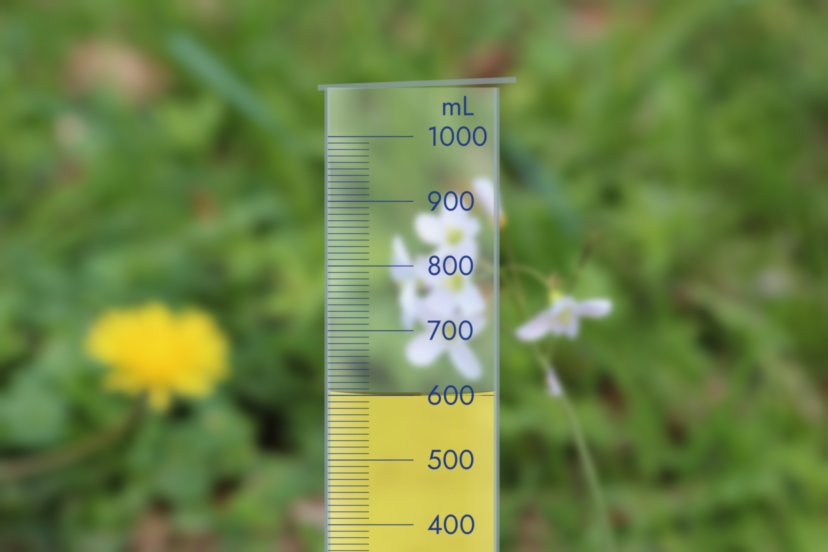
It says 600; mL
